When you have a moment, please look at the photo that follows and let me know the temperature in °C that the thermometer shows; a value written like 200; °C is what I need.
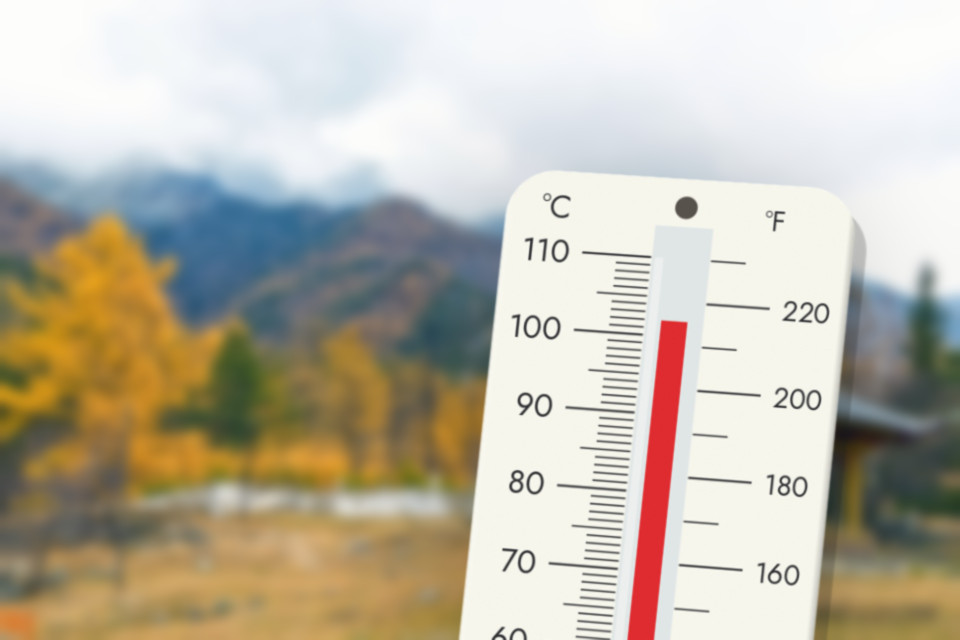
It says 102; °C
